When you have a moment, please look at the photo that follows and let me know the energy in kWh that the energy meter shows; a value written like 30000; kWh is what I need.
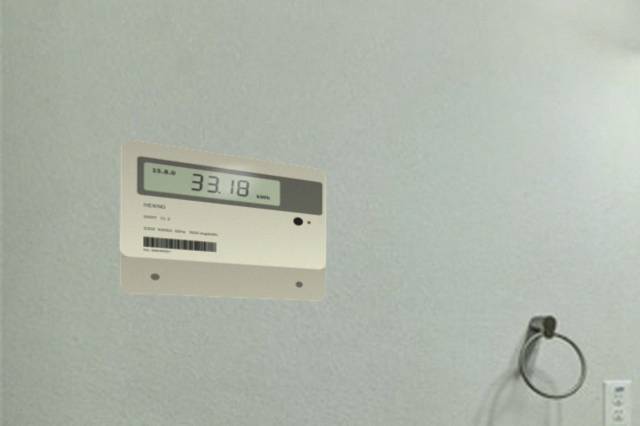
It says 33.18; kWh
